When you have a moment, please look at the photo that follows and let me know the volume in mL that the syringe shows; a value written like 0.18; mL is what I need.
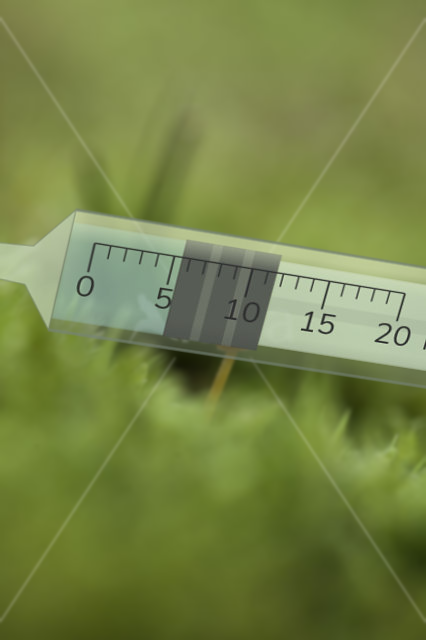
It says 5.5; mL
